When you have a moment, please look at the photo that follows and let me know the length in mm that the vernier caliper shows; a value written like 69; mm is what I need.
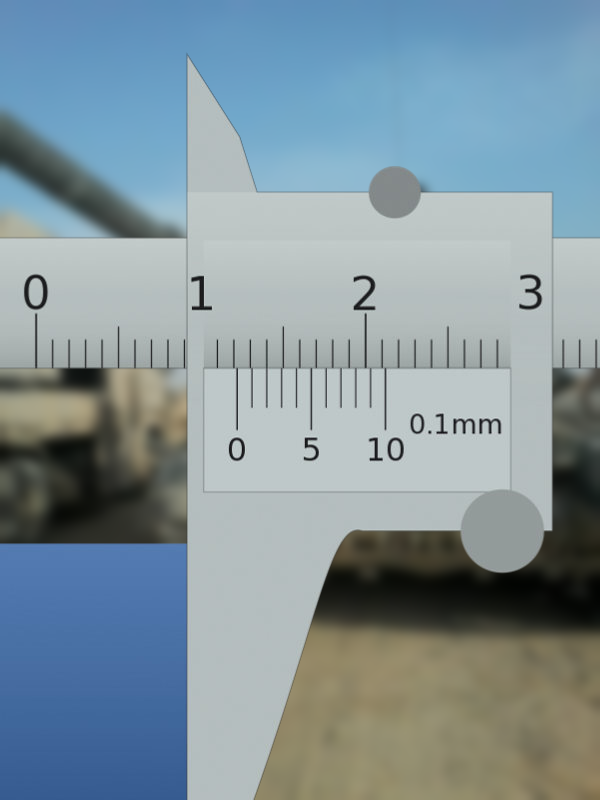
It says 12.2; mm
